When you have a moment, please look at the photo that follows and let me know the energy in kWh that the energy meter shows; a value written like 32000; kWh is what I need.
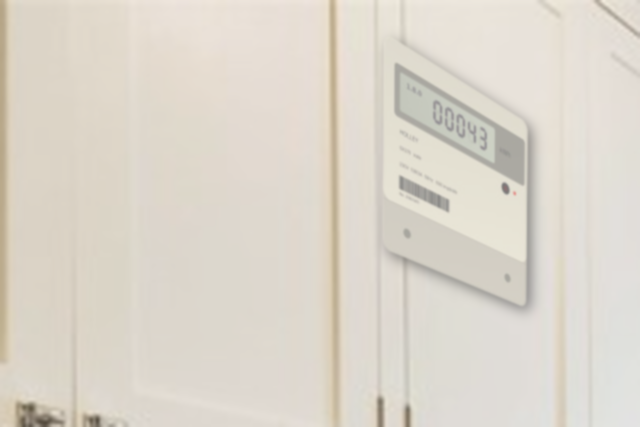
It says 43; kWh
